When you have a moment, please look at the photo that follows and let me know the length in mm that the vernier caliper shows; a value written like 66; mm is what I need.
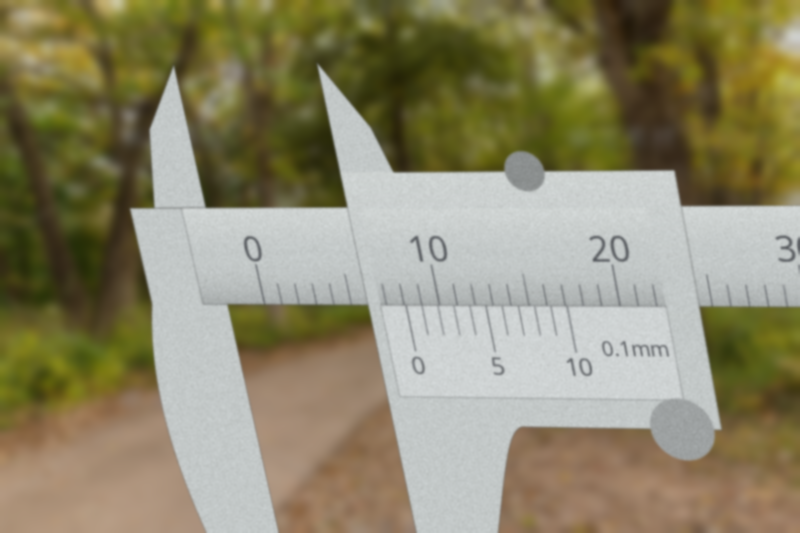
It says 8.1; mm
